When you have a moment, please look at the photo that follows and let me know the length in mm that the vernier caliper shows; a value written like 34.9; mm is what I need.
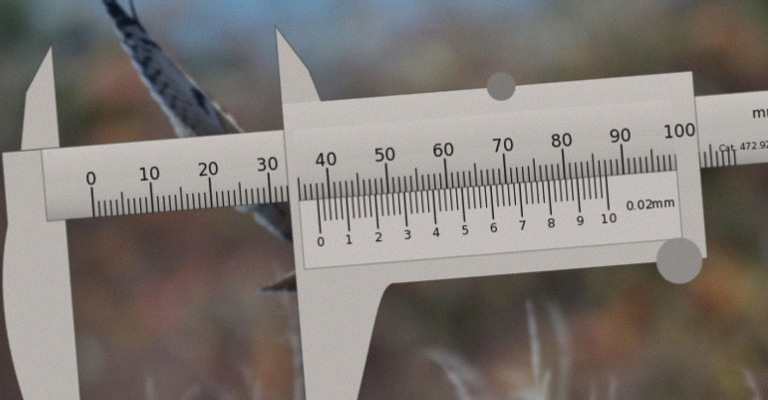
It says 38.0; mm
